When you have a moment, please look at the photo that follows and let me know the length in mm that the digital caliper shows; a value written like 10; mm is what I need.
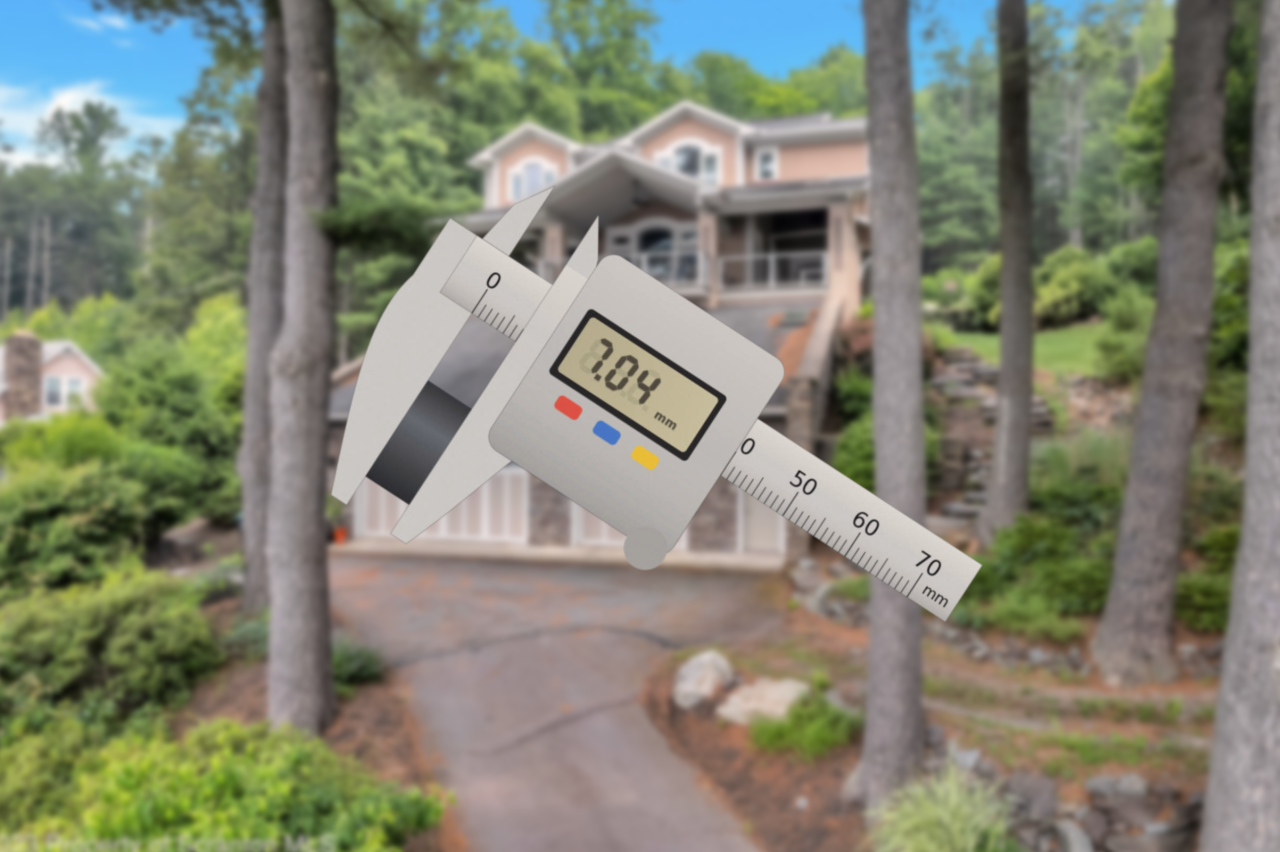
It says 7.04; mm
